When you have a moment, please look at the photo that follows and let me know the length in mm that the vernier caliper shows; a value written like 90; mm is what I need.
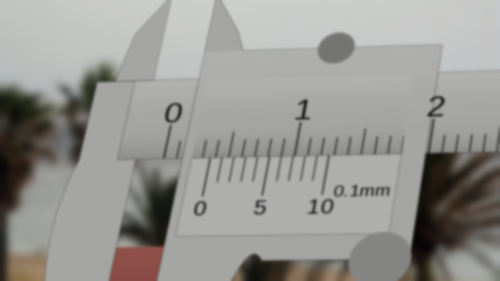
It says 3.6; mm
